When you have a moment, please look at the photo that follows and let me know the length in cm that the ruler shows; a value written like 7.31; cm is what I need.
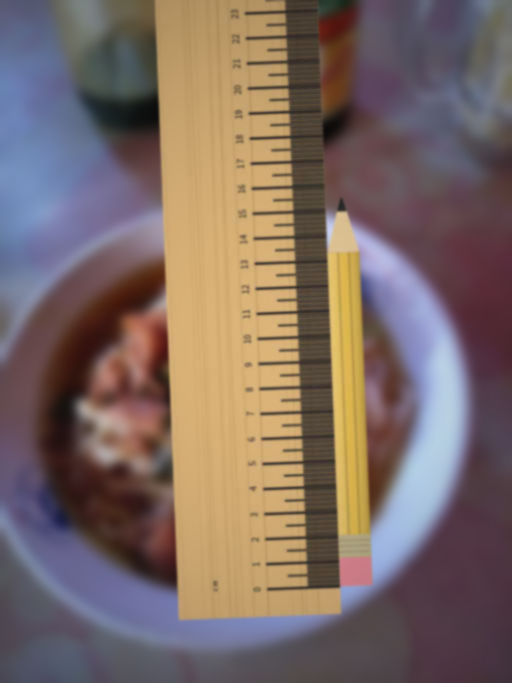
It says 15.5; cm
